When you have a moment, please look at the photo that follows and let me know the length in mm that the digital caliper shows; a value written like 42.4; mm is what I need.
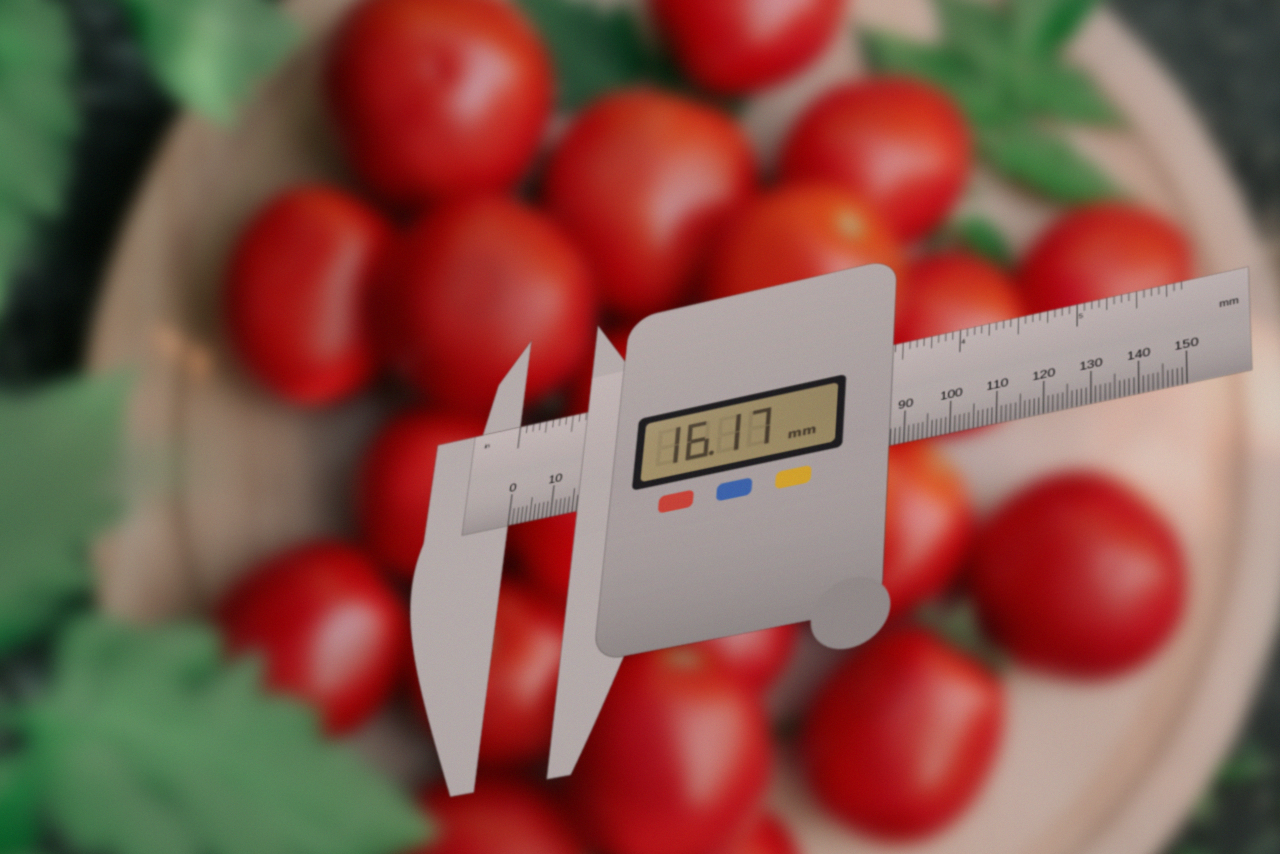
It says 16.17; mm
